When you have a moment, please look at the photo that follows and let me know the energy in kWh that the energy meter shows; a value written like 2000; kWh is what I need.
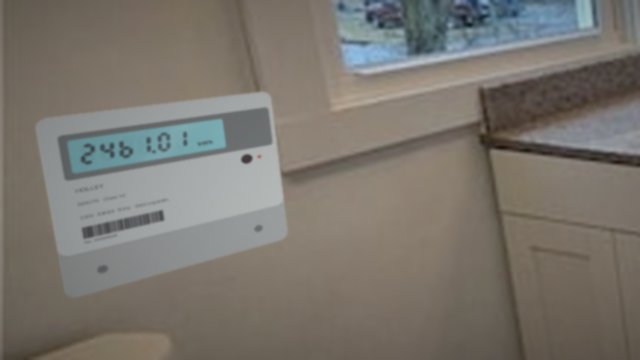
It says 2461.01; kWh
